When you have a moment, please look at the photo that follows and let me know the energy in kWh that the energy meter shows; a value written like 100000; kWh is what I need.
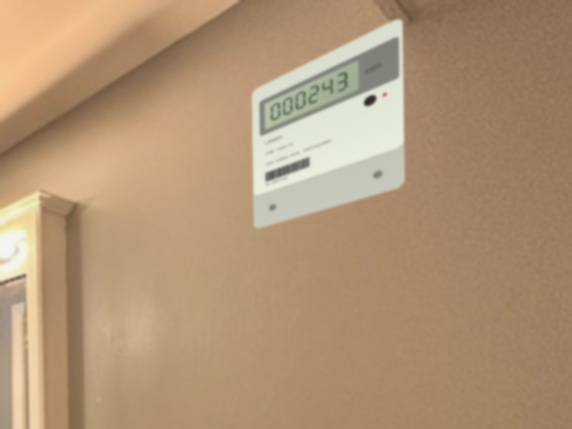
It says 243; kWh
